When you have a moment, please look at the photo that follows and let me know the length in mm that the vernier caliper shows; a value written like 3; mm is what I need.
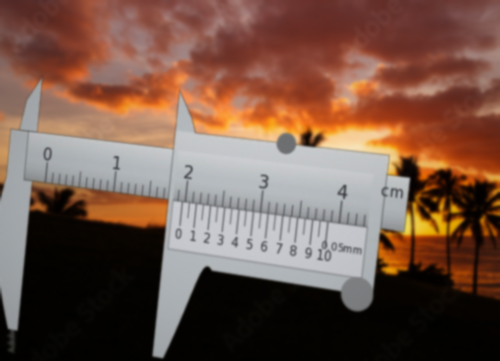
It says 19.6; mm
